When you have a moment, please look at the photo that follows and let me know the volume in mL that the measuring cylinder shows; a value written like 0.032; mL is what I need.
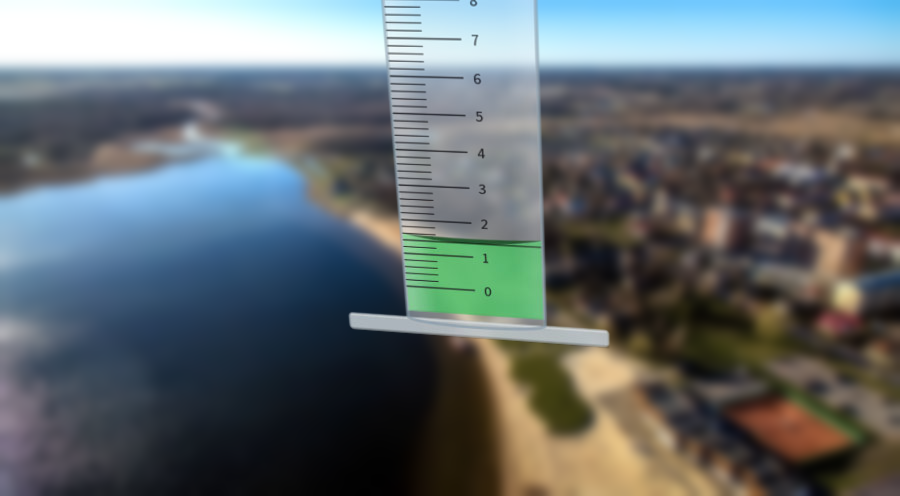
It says 1.4; mL
